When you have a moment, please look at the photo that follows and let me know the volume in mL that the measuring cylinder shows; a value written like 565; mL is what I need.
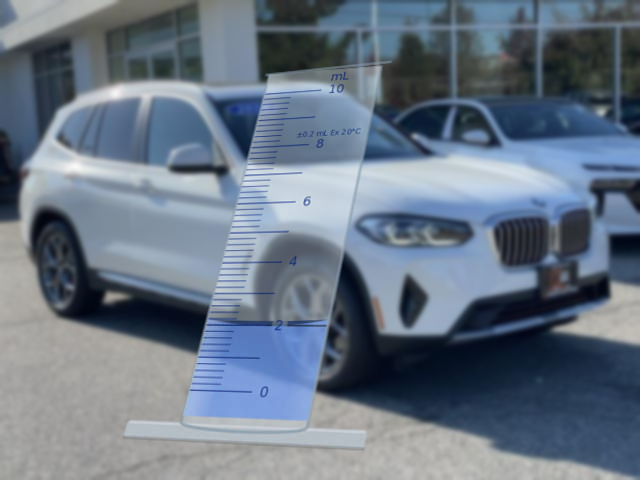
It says 2; mL
